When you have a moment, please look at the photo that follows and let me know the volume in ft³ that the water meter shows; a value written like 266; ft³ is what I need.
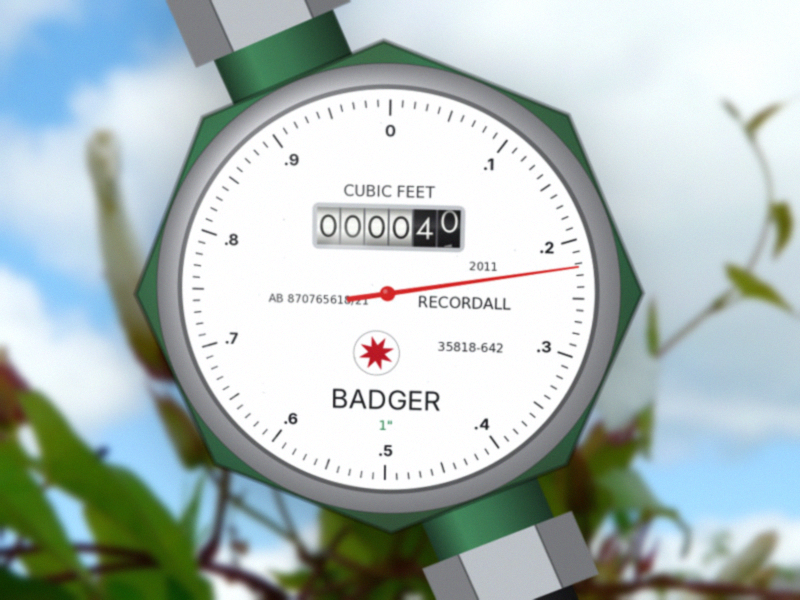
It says 40.22; ft³
